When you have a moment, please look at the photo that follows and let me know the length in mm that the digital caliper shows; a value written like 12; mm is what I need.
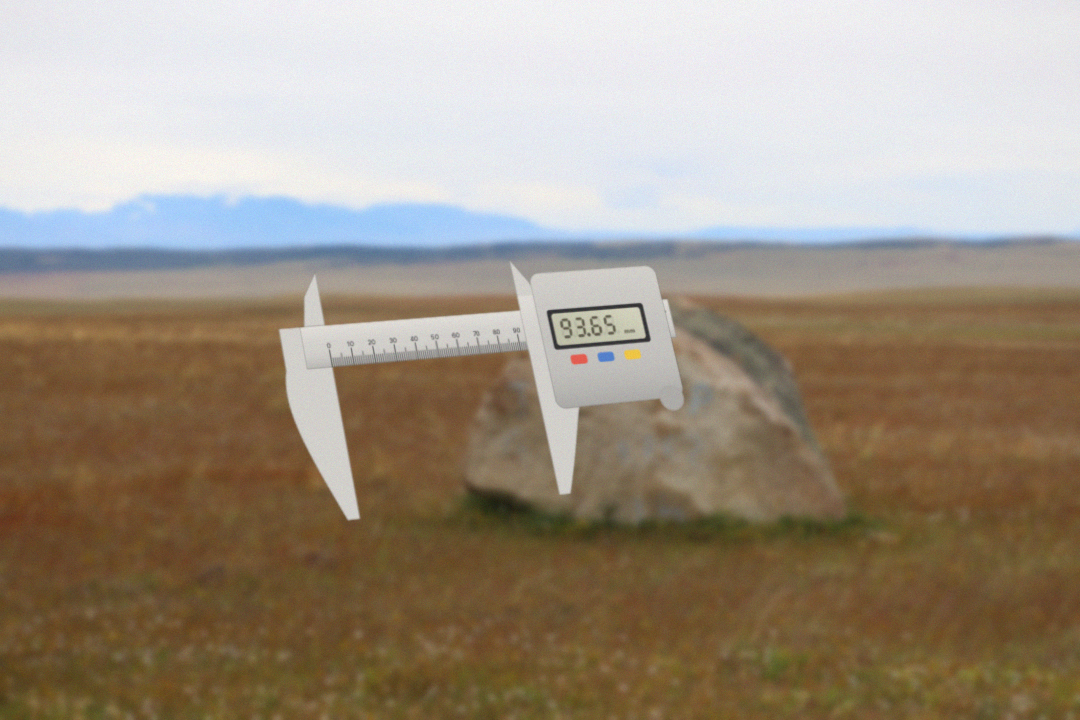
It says 93.65; mm
